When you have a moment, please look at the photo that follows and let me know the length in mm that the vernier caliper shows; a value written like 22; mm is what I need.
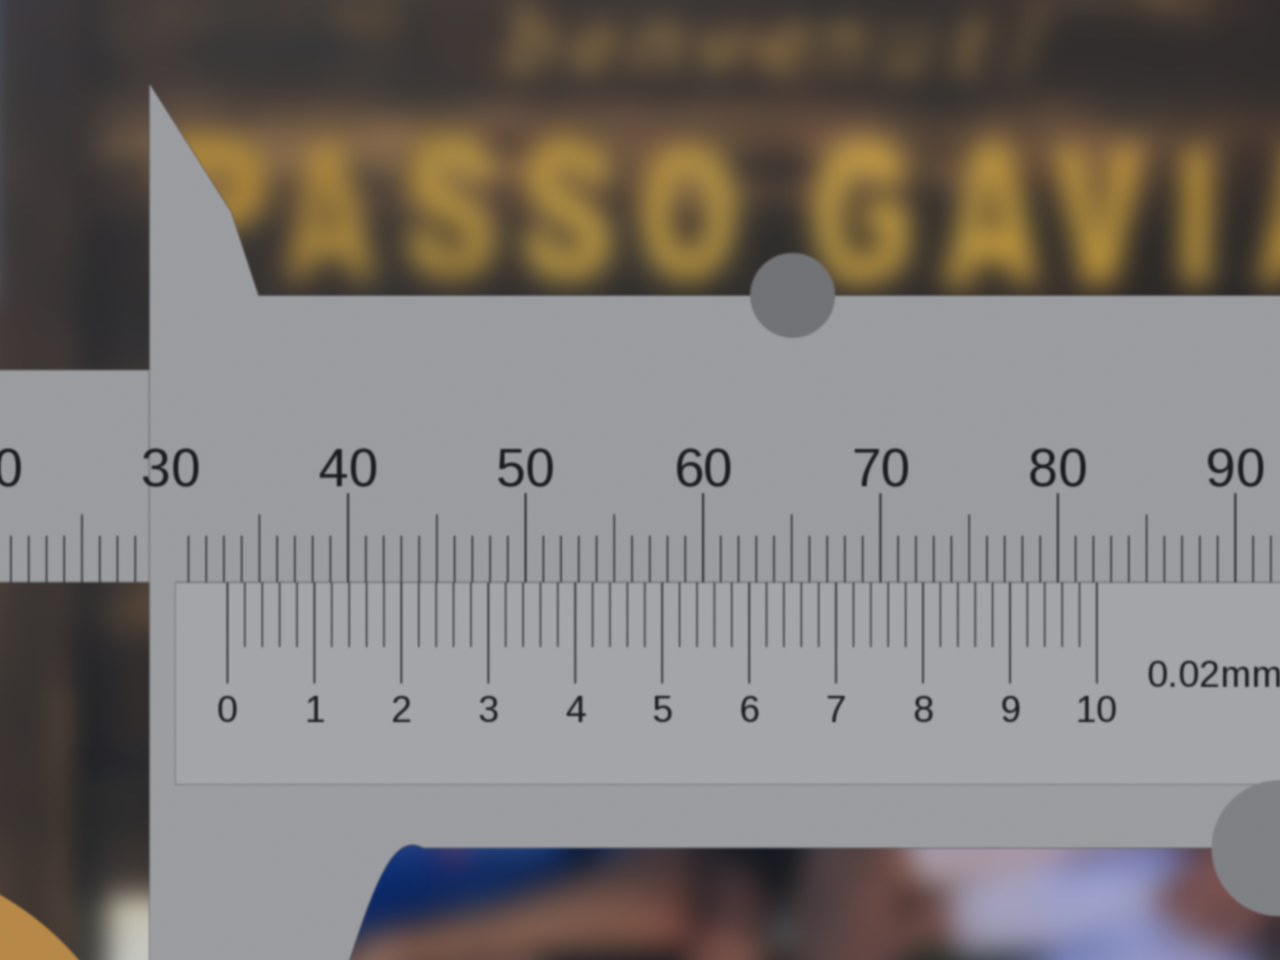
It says 33.2; mm
